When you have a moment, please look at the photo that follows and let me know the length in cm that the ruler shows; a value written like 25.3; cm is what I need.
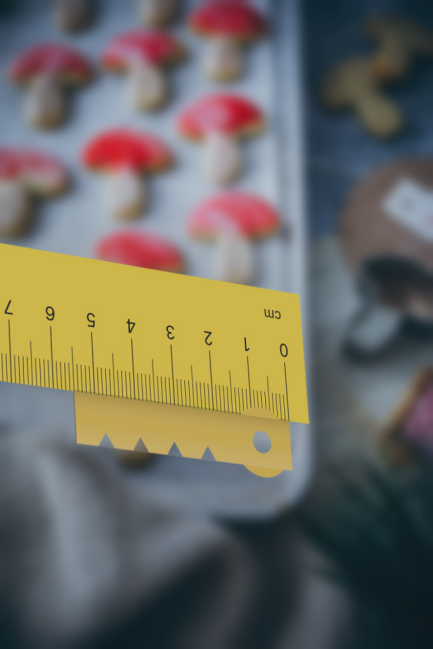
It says 5.5; cm
